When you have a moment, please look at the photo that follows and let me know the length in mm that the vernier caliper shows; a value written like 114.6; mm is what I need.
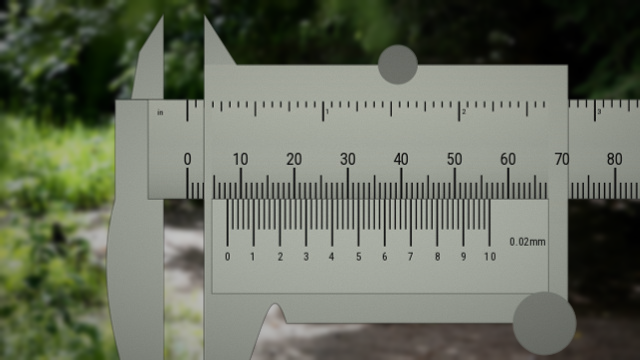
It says 7.5; mm
